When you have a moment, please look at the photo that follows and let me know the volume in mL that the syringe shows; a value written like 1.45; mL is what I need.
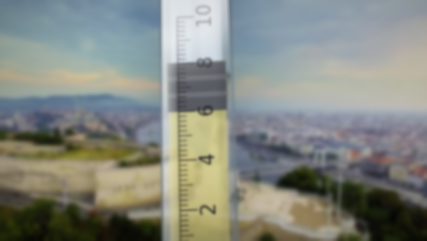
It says 6; mL
